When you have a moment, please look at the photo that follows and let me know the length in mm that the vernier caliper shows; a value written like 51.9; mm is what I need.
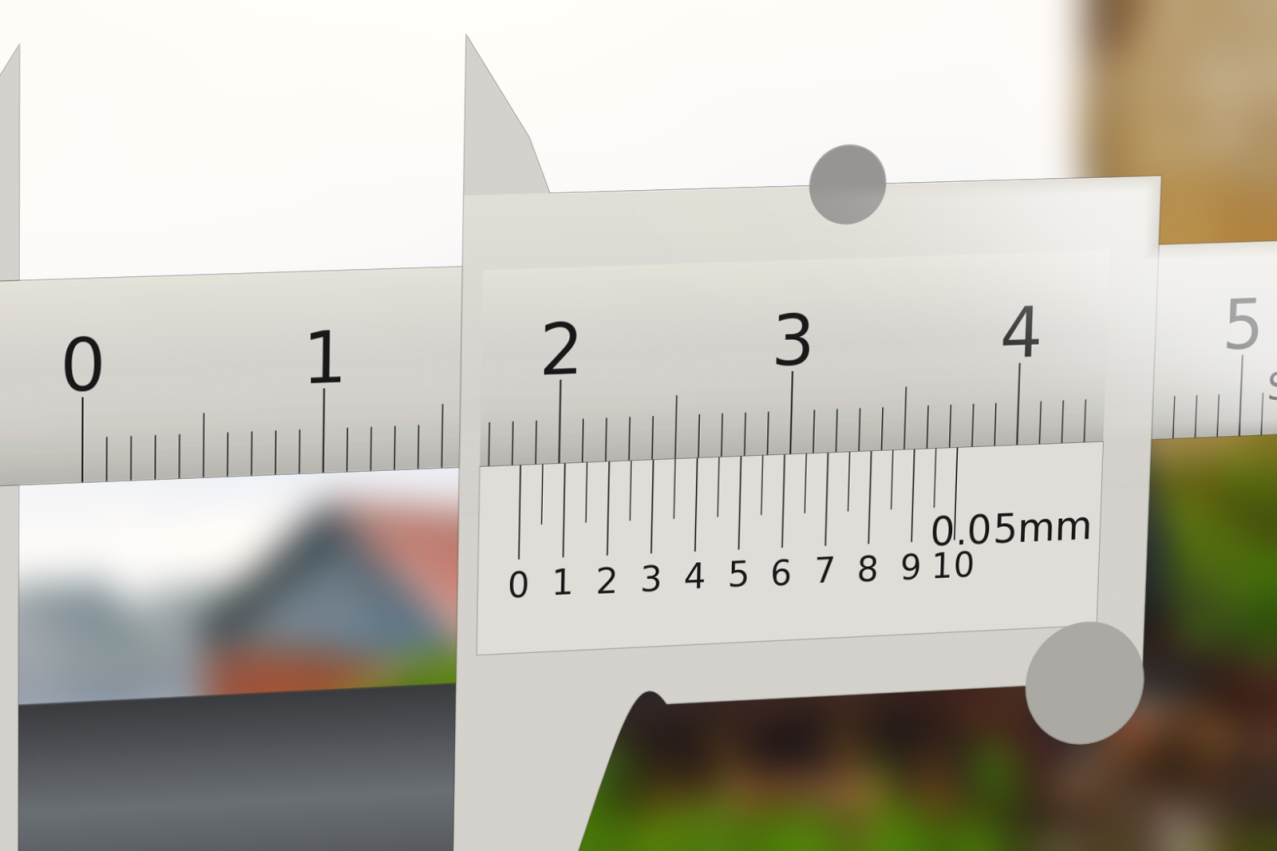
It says 18.35; mm
